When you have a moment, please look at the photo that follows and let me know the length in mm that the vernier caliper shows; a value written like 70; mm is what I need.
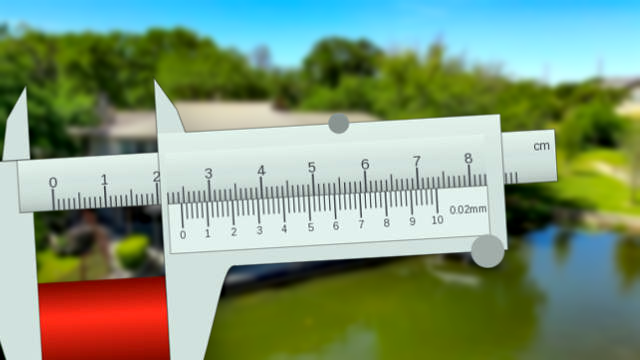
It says 24.5; mm
